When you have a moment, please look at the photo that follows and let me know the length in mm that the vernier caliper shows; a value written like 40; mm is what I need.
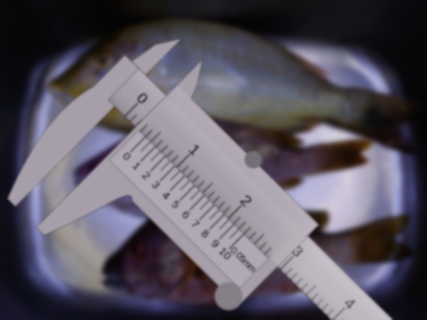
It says 4.0; mm
